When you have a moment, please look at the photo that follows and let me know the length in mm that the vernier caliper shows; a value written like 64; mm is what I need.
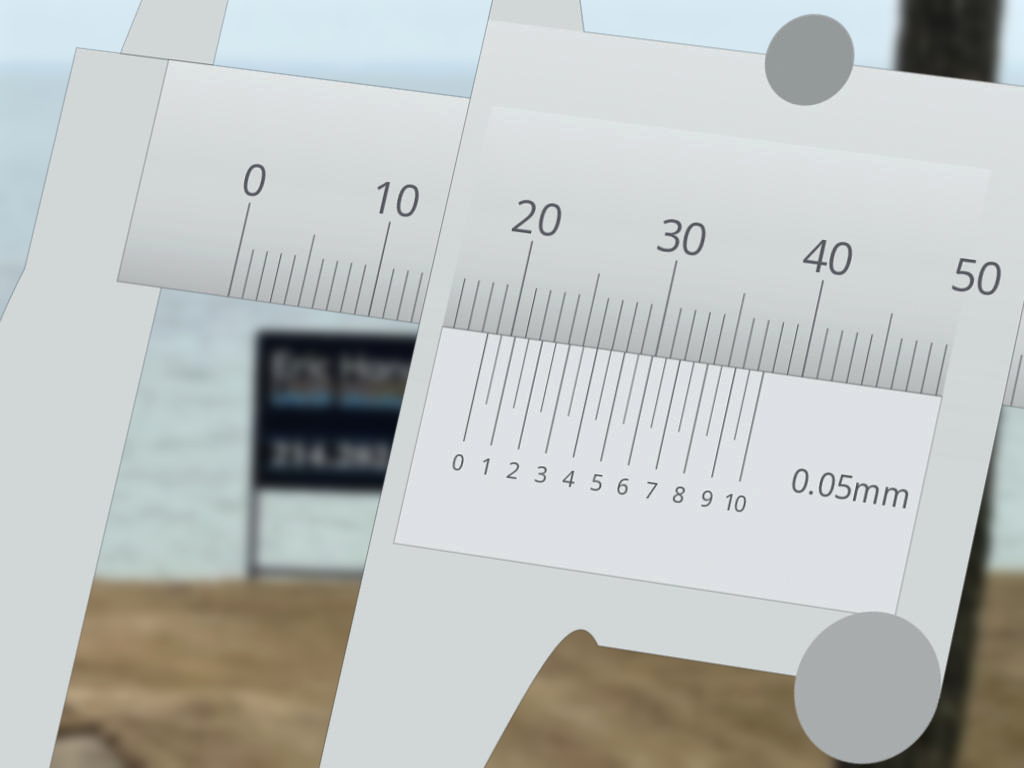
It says 18.4; mm
